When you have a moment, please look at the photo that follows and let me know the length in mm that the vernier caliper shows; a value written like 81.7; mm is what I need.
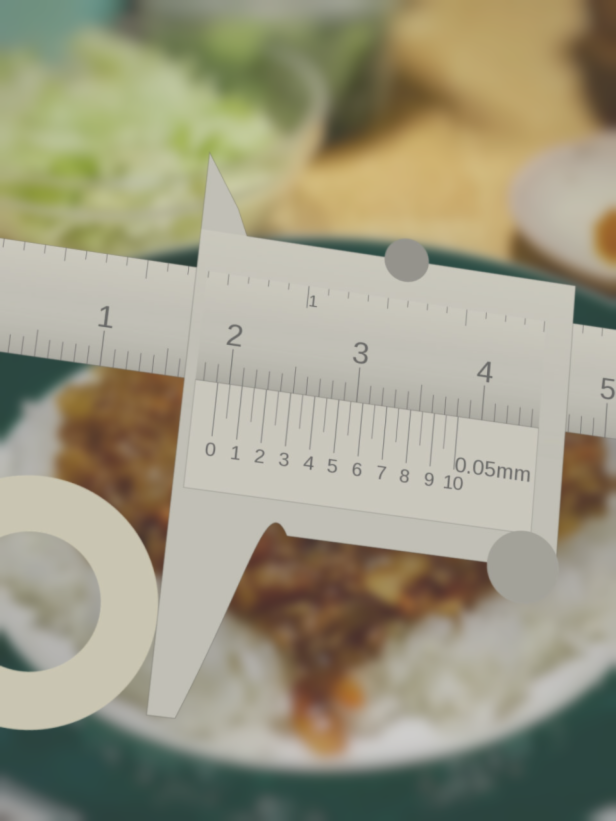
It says 19.1; mm
